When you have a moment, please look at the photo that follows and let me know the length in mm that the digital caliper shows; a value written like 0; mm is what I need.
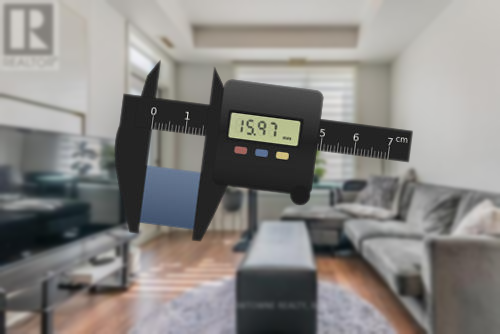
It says 15.97; mm
